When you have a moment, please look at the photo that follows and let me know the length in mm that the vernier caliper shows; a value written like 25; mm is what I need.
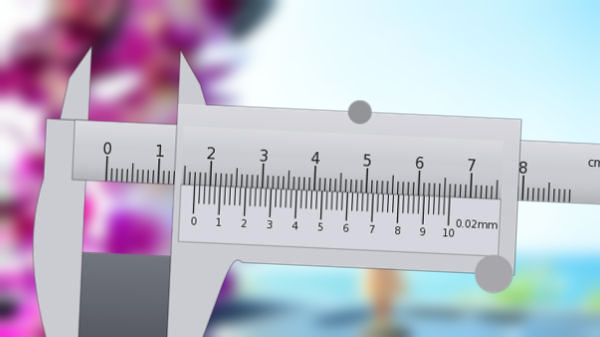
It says 17.0; mm
